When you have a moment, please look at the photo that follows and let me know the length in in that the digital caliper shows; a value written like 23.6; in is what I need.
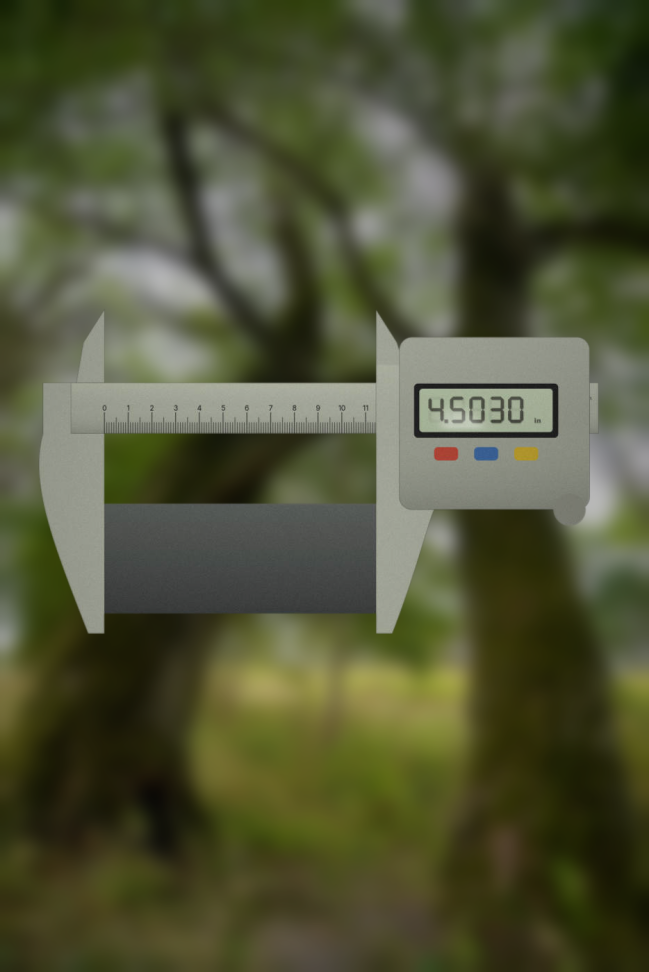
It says 4.5030; in
